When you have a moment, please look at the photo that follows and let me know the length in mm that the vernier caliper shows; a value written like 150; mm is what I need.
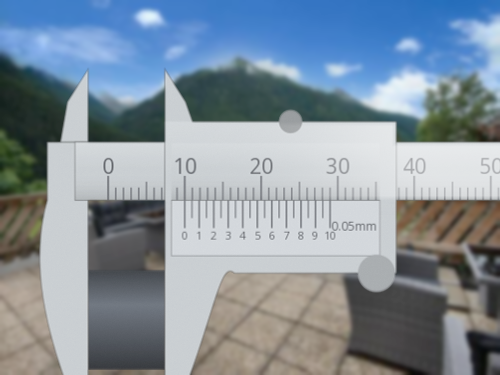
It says 10.0; mm
